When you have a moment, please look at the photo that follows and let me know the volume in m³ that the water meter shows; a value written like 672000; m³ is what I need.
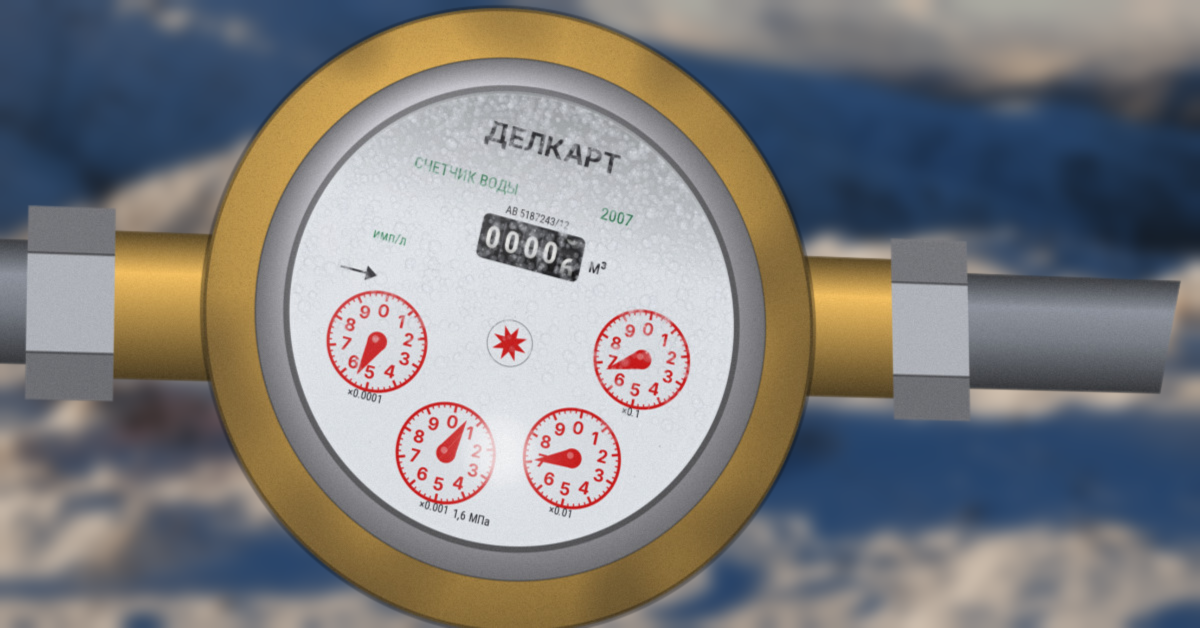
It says 5.6705; m³
